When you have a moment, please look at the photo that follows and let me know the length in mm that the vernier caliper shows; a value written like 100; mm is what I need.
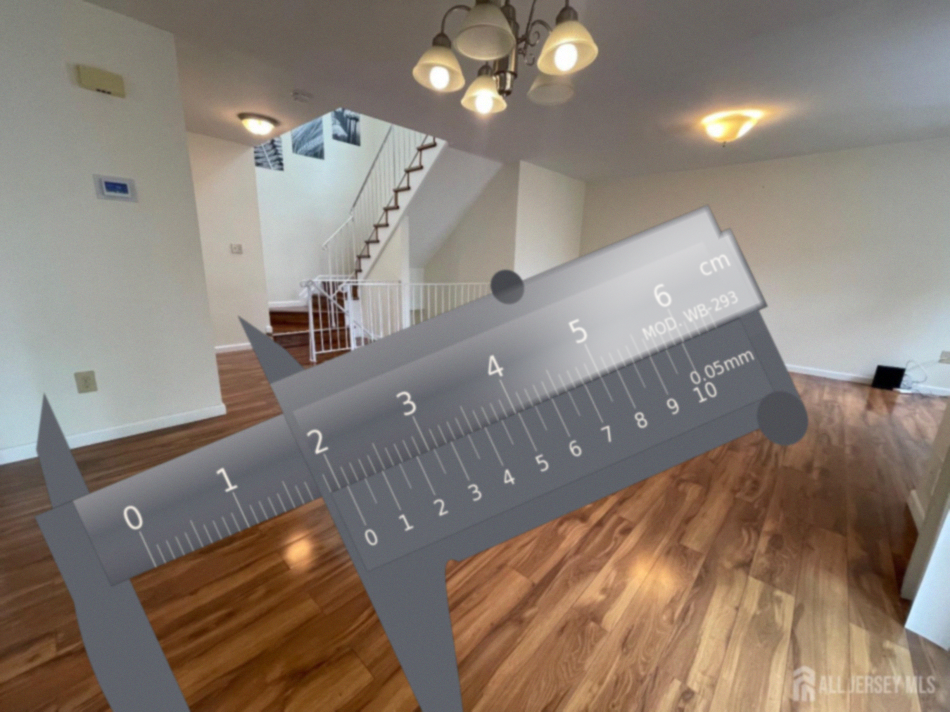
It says 20.8; mm
